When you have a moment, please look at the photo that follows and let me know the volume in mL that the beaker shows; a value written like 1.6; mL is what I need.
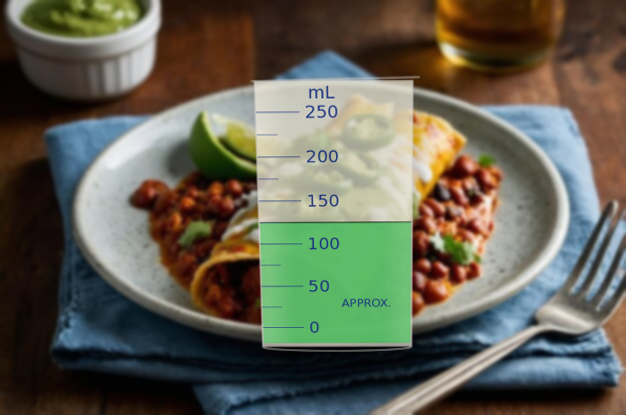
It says 125; mL
